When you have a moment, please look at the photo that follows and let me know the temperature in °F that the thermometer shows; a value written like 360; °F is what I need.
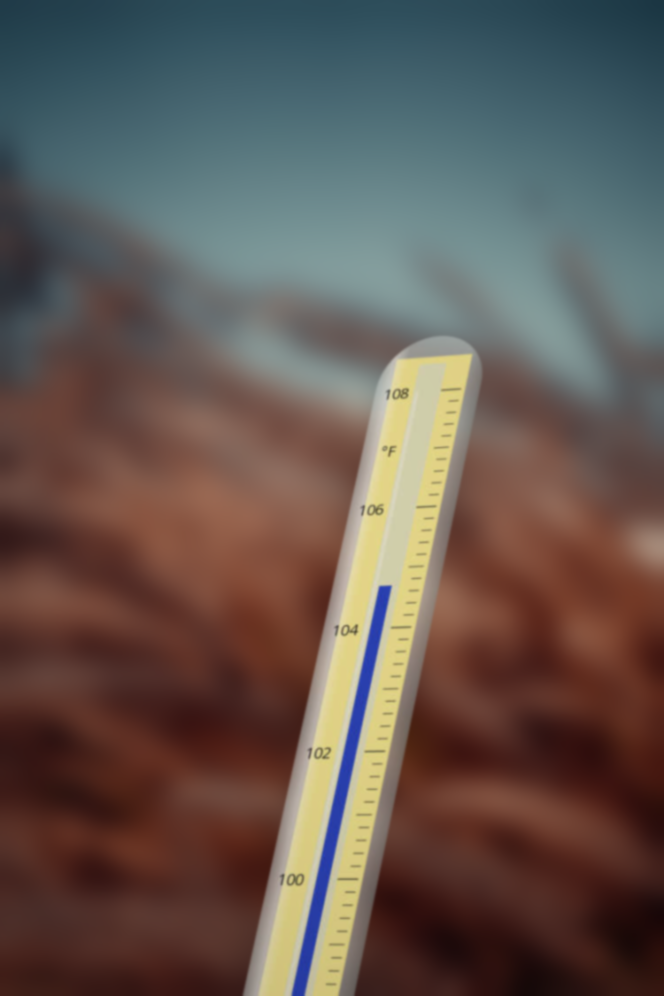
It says 104.7; °F
